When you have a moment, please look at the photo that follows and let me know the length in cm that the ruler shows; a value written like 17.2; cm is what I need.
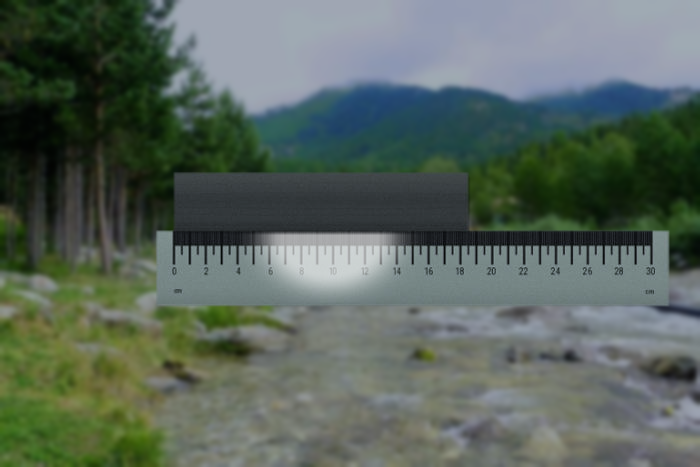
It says 18.5; cm
